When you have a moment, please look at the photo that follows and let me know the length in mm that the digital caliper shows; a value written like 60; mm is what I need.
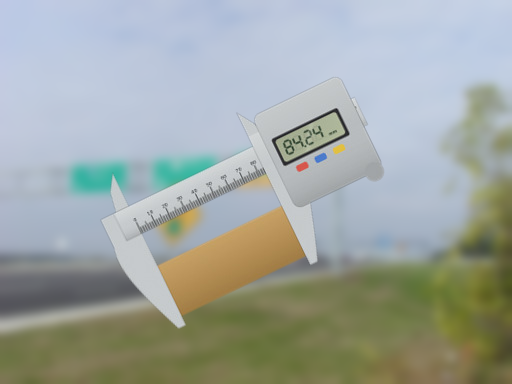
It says 84.24; mm
